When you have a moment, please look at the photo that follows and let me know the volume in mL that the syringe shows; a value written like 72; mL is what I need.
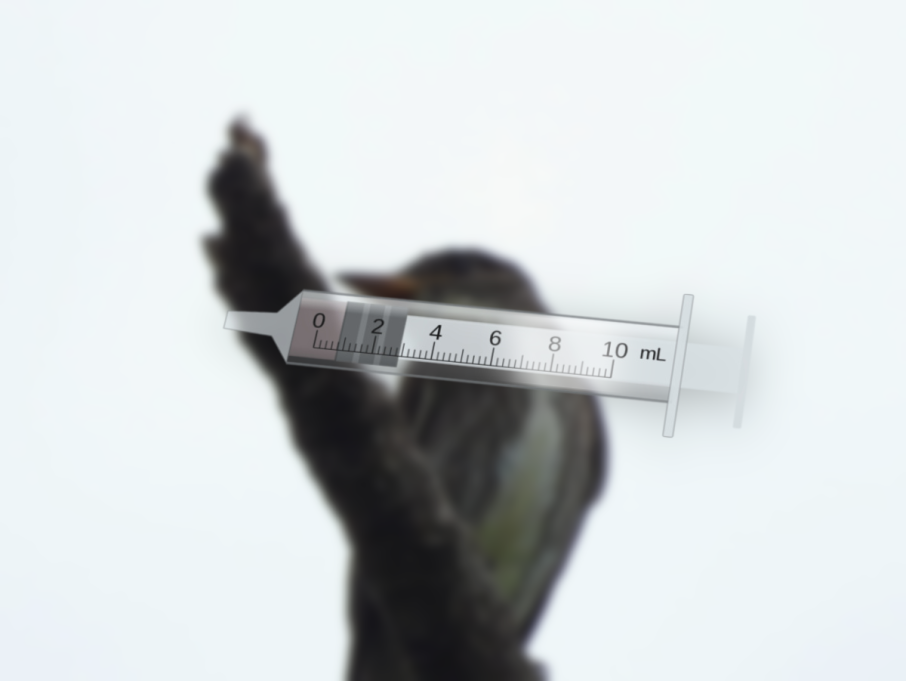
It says 0.8; mL
